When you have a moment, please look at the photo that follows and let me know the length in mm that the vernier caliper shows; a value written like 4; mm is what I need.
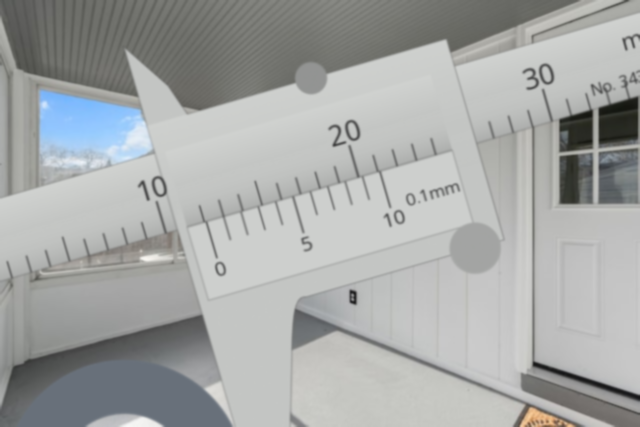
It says 12.1; mm
